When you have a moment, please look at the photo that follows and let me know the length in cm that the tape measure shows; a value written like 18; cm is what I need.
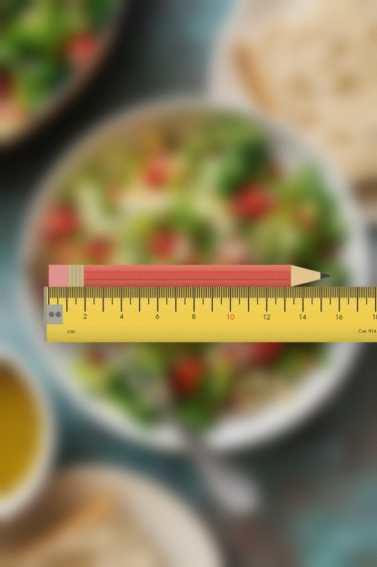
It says 15.5; cm
